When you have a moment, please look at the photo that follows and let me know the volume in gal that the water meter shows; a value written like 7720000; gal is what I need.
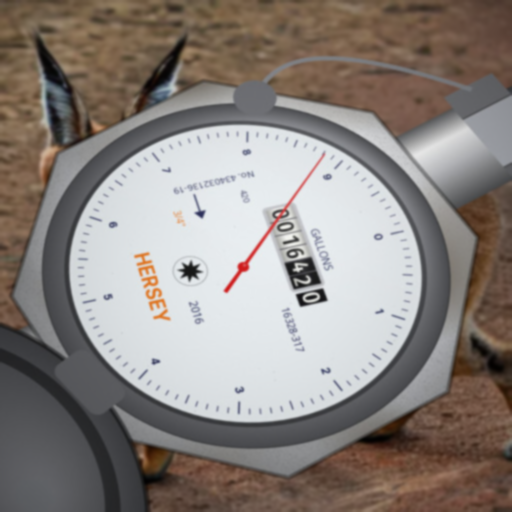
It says 16418.8; gal
